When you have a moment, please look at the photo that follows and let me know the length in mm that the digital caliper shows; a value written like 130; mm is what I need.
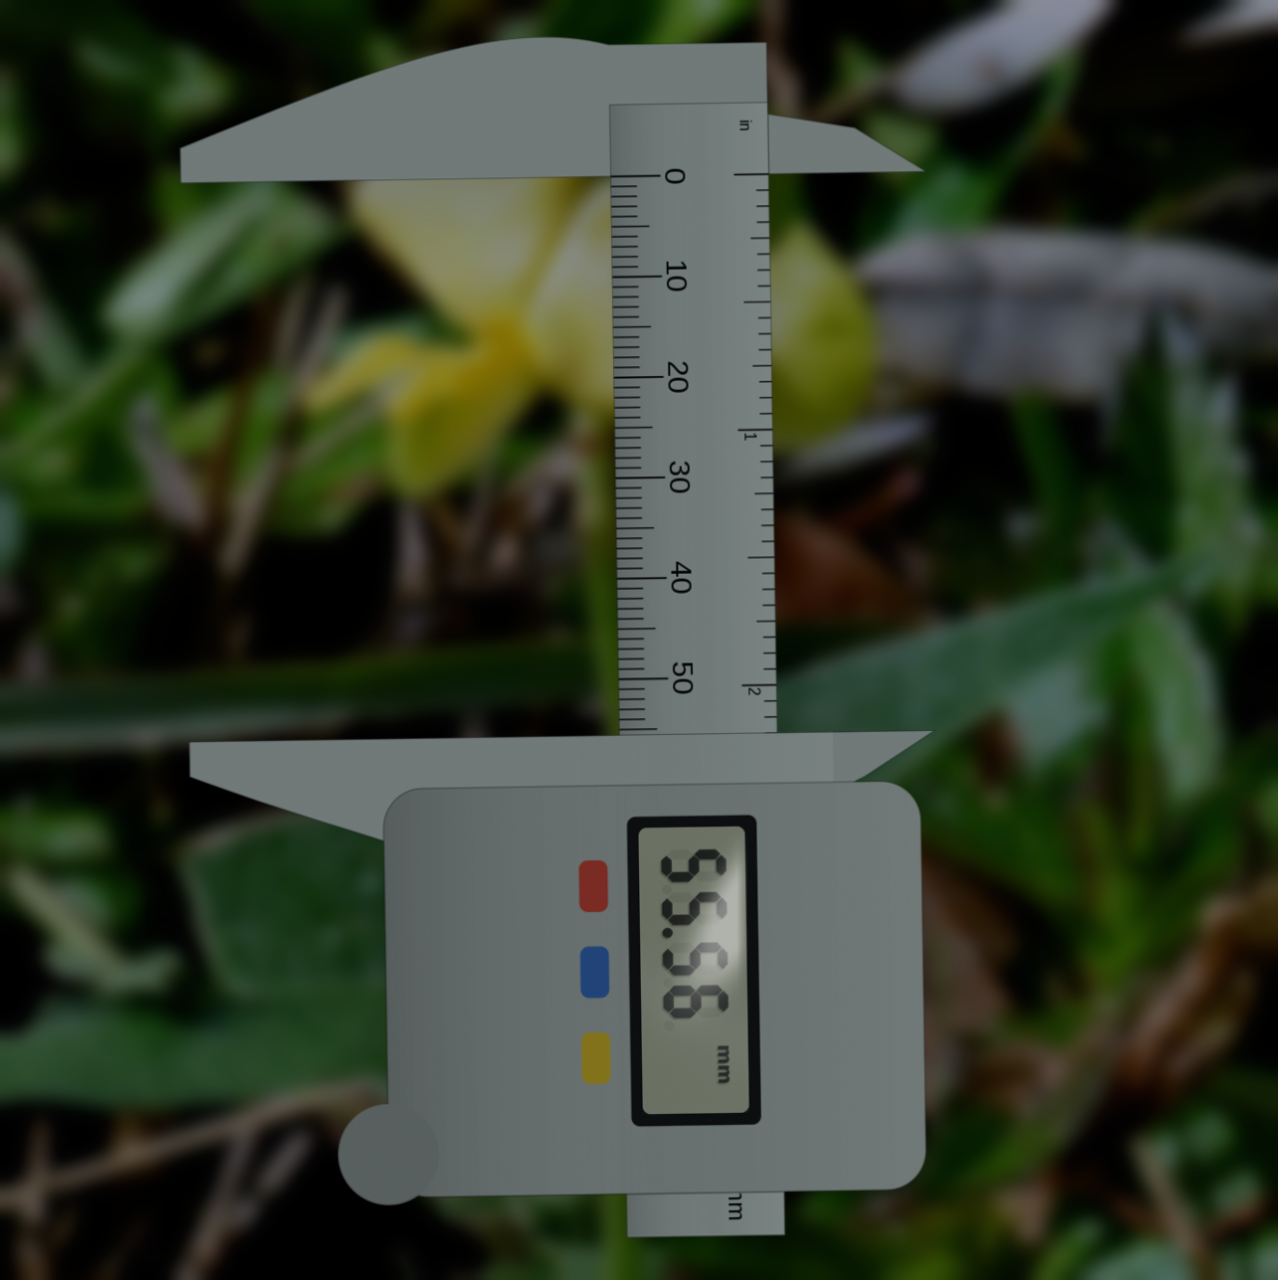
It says 55.56; mm
